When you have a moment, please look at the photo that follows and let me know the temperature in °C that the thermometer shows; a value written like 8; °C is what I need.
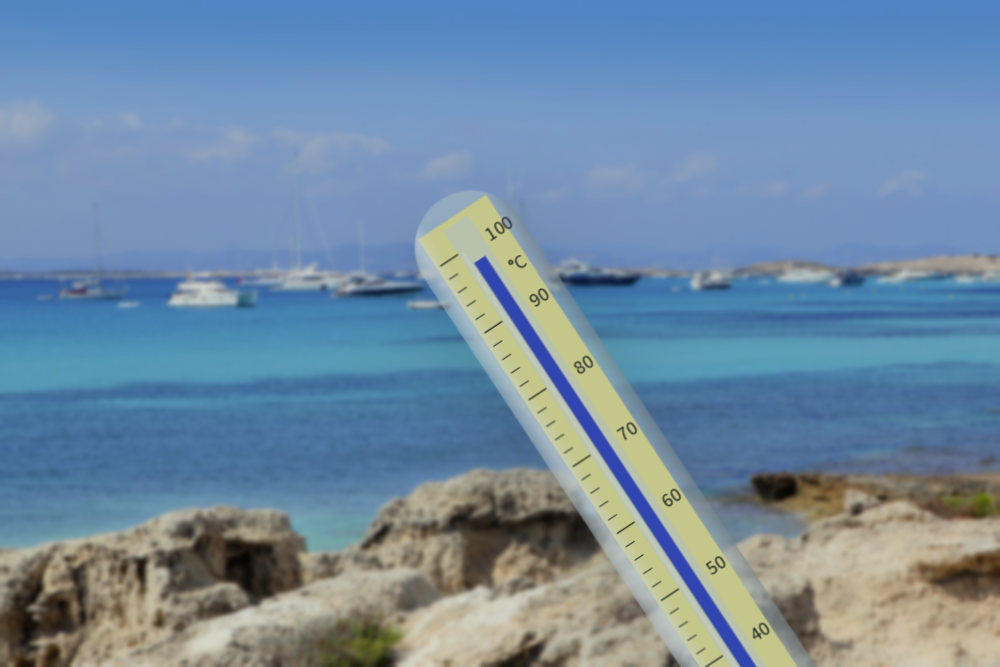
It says 98; °C
